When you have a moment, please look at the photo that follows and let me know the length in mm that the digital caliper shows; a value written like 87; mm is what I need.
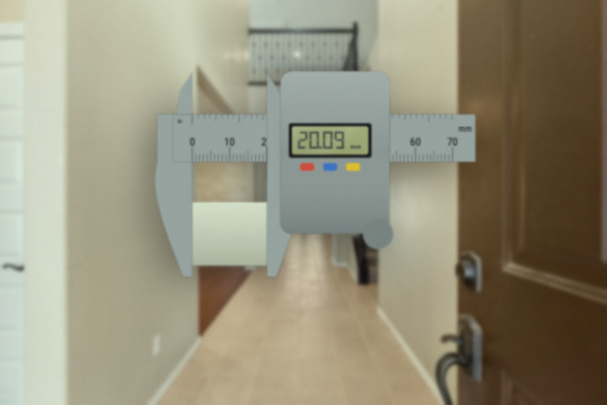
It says 20.09; mm
